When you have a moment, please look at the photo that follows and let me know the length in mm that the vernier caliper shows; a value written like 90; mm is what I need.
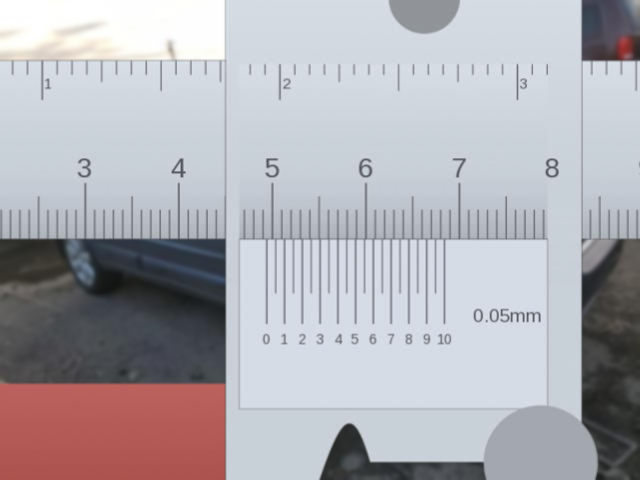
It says 49.4; mm
